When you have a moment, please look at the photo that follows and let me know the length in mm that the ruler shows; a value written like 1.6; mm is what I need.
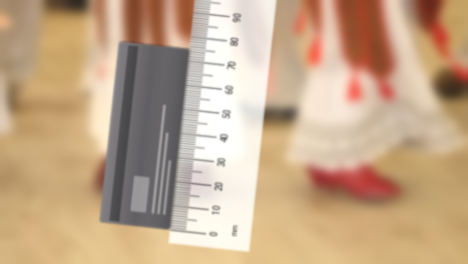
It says 75; mm
